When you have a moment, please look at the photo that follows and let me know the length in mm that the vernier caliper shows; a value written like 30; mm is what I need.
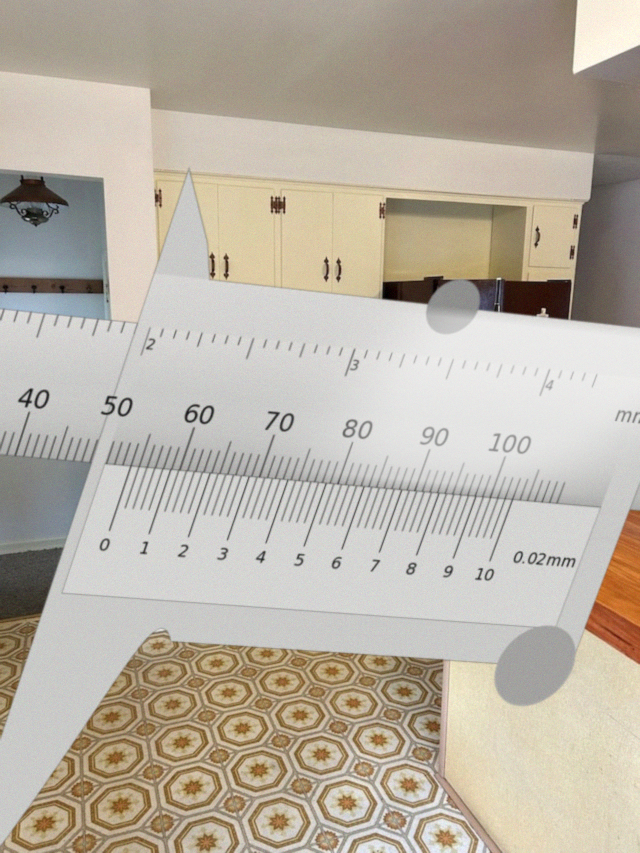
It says 54.0; mm
